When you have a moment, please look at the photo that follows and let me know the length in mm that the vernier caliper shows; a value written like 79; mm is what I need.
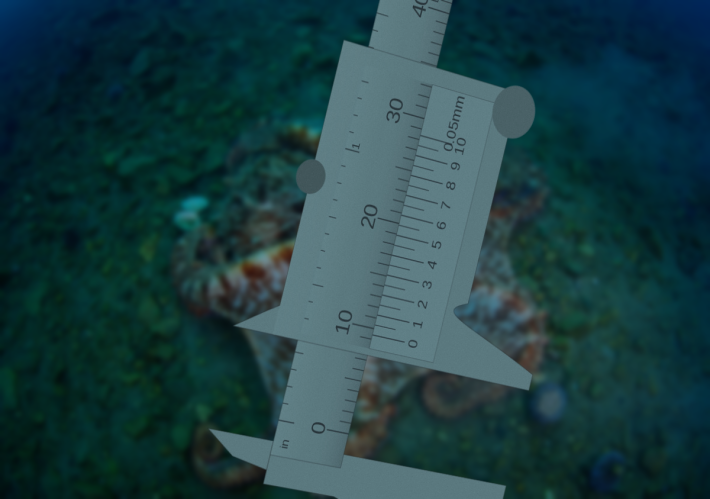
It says 9.4; mm
